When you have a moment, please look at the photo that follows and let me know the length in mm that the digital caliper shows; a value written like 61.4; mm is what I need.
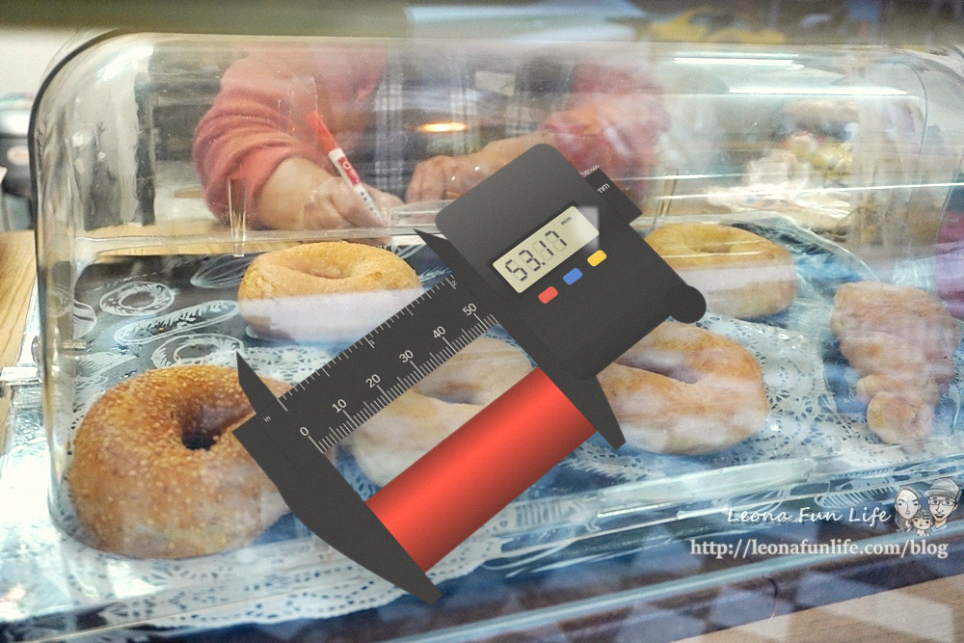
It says 53.17; mm
